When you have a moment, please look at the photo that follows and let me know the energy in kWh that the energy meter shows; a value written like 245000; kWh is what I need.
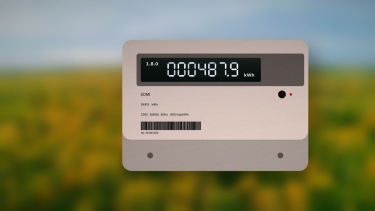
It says 487.9; kWh
